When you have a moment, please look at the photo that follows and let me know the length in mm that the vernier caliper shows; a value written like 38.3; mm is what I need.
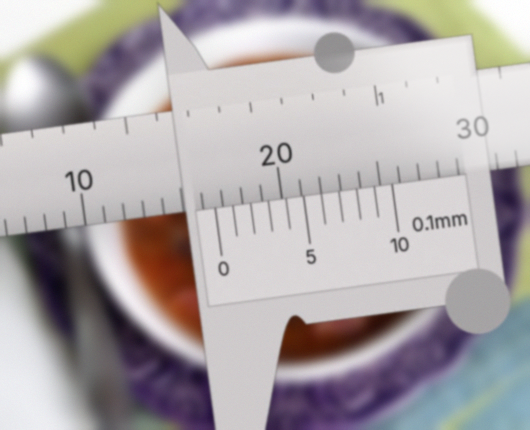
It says 16.6; mm
